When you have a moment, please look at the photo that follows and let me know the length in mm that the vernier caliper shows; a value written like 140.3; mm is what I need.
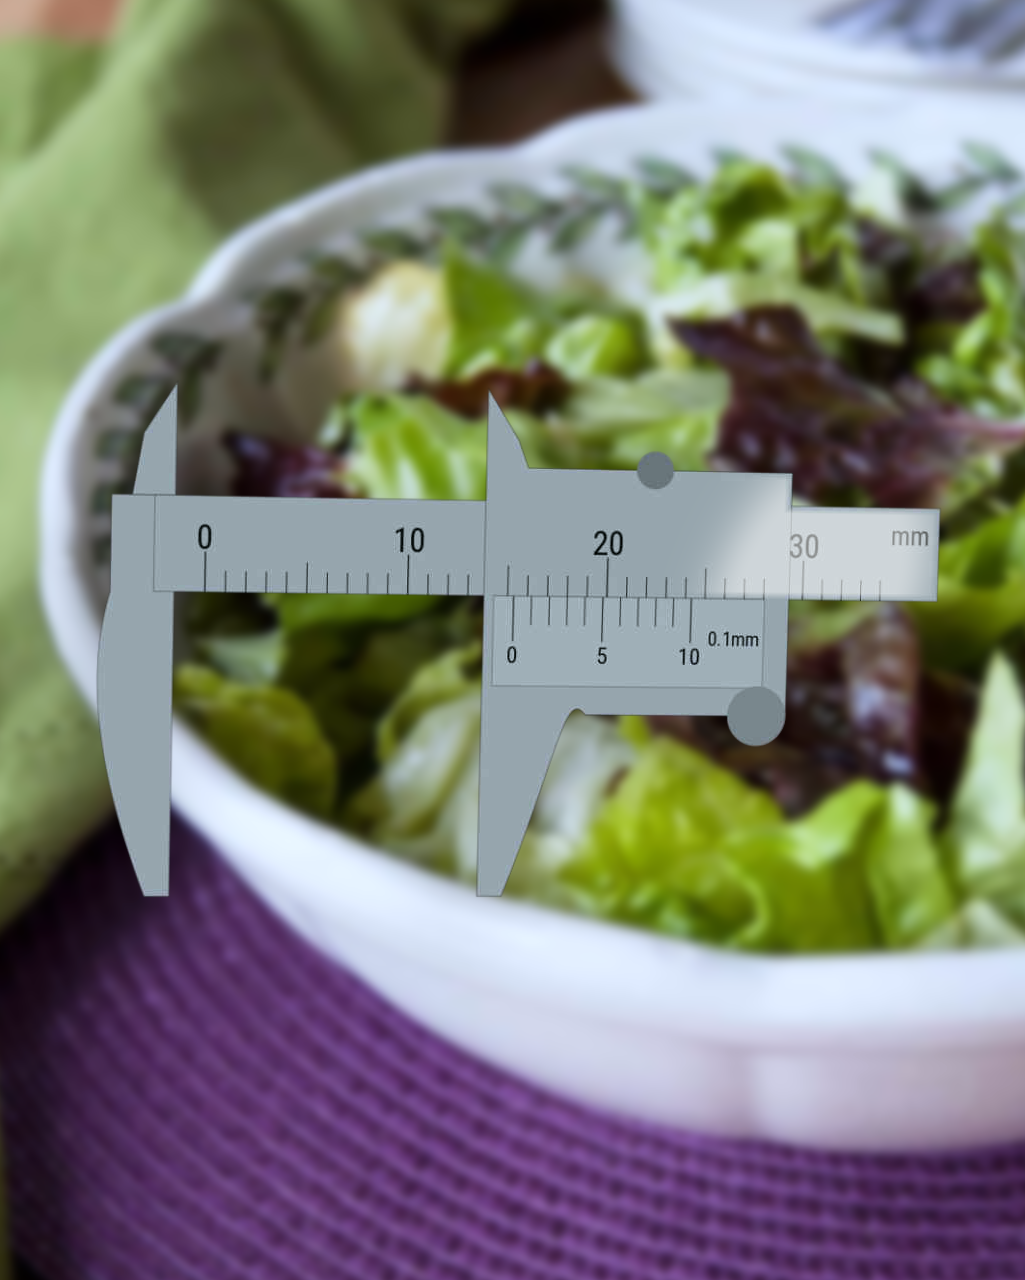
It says 15.3; mm
